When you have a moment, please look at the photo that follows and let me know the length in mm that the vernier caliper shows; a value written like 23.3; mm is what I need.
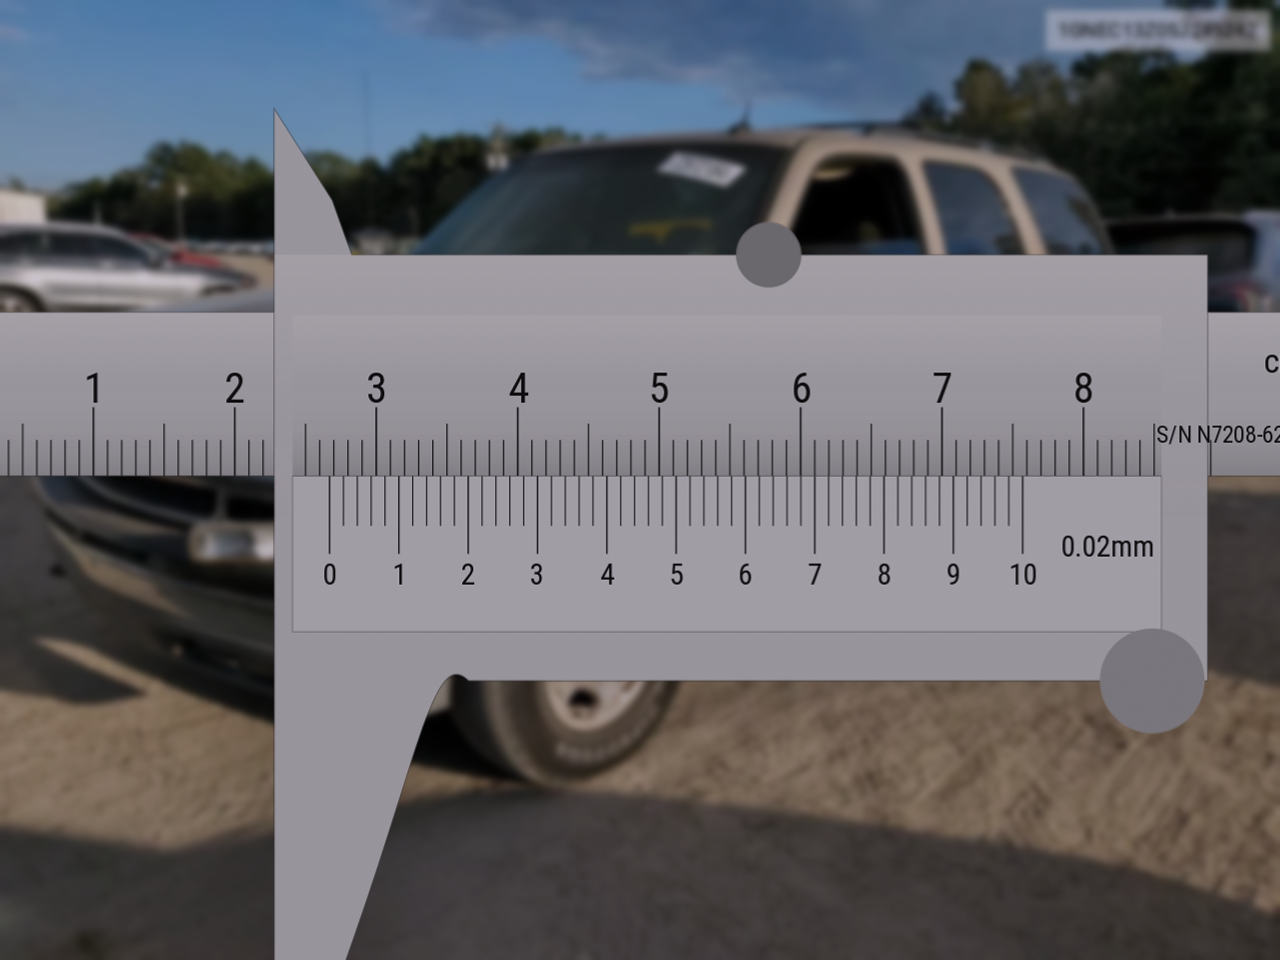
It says 26.7; mm
